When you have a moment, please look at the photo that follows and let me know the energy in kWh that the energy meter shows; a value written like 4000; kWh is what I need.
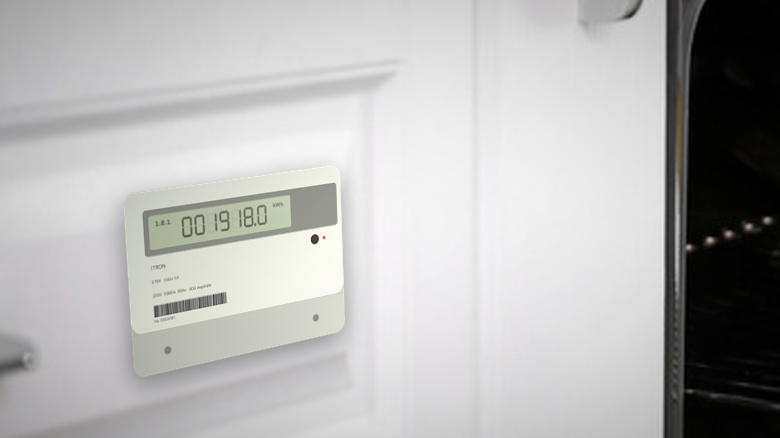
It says 1918.0; kWh
